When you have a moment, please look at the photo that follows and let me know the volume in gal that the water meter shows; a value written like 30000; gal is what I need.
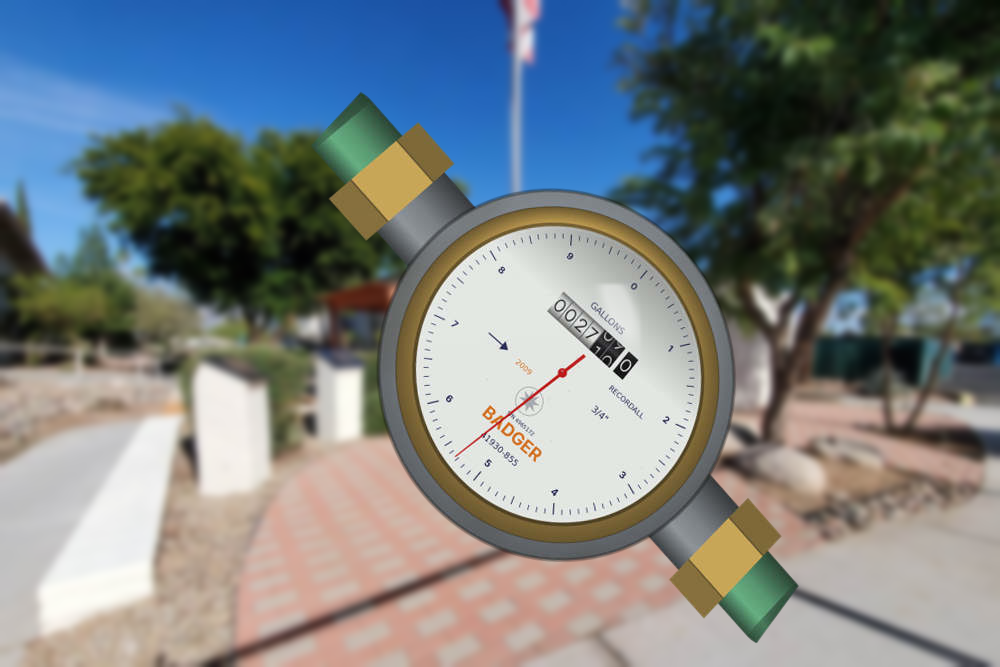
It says 27095.3; gal
